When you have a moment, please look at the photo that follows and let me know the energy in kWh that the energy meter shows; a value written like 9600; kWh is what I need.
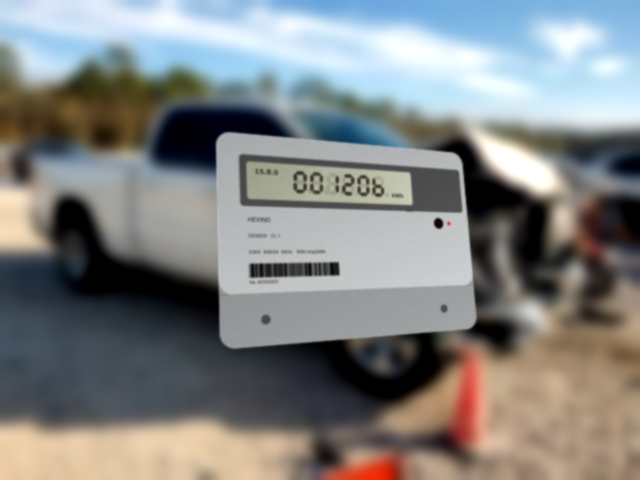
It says 1206; kWh
